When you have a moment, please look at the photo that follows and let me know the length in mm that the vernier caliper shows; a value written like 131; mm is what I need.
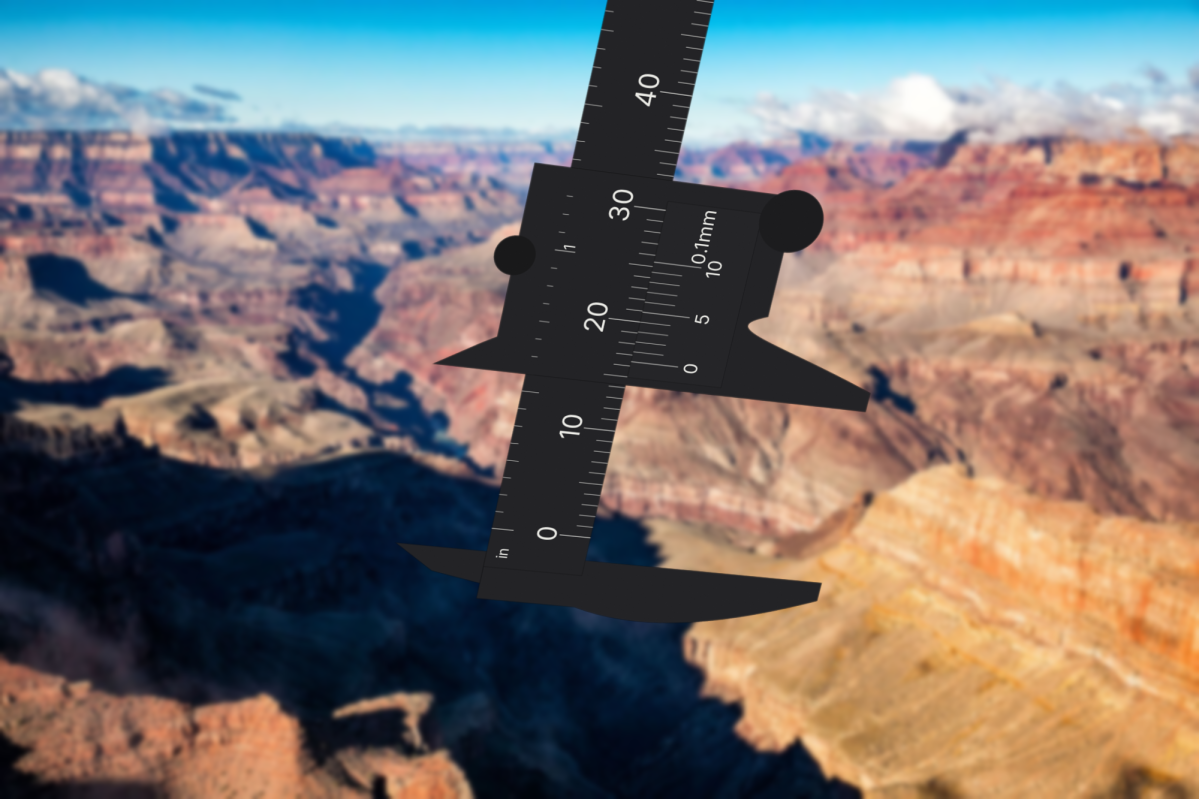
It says 16.4; mm
